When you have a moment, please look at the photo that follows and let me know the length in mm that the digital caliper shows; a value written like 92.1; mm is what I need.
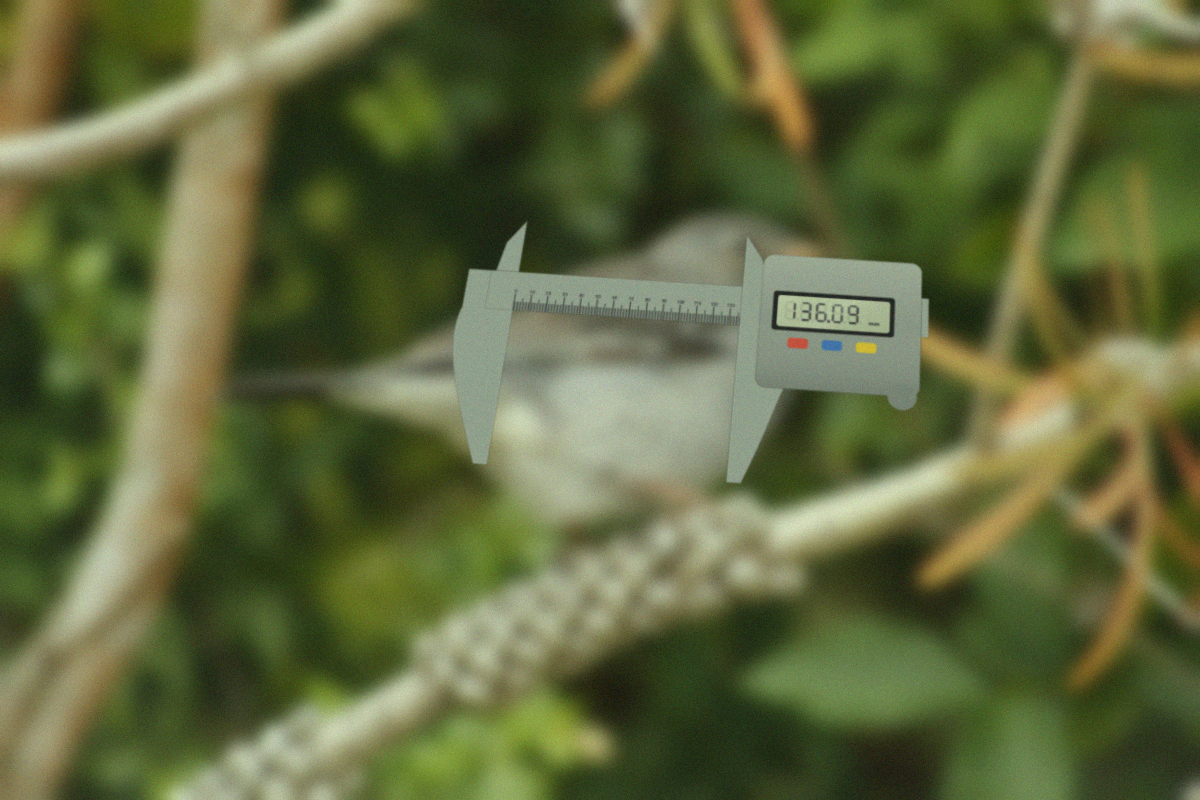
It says 136.09; mm
